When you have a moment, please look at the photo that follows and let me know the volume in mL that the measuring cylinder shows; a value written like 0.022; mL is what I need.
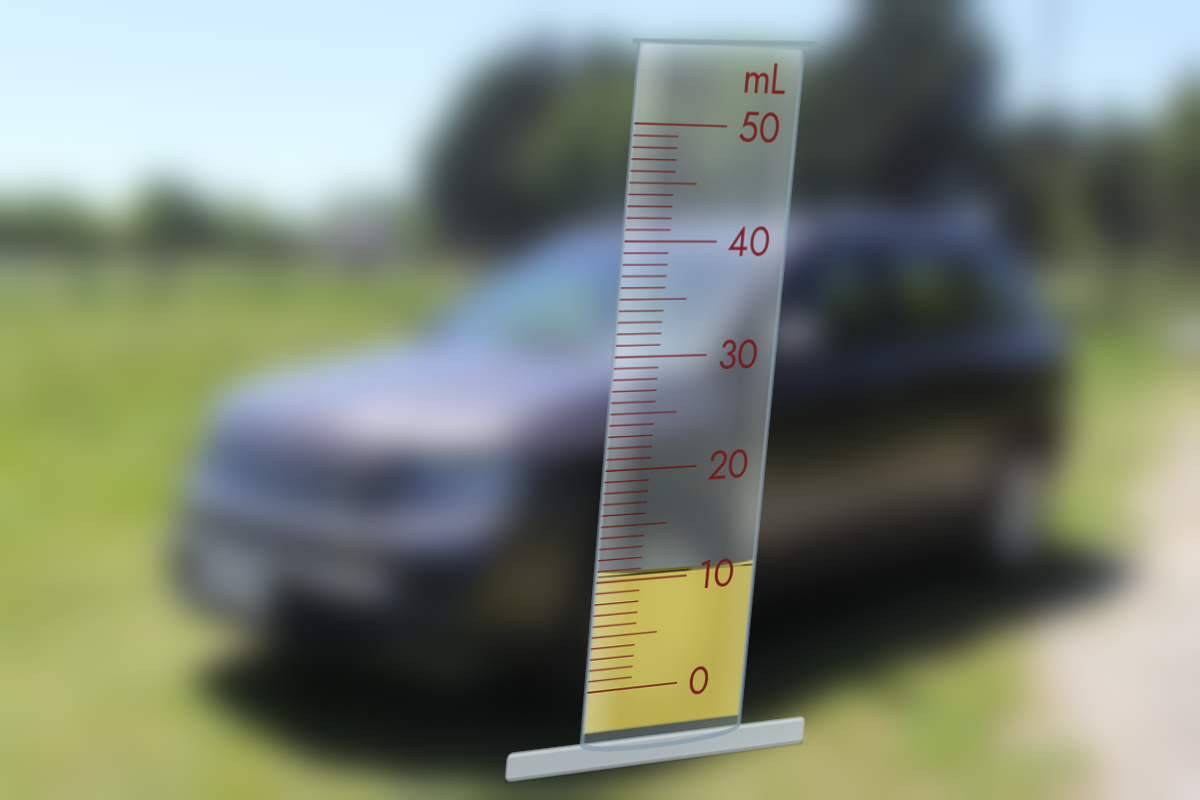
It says 10.5; mL
